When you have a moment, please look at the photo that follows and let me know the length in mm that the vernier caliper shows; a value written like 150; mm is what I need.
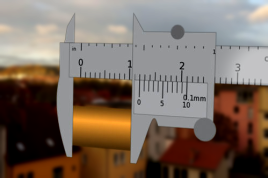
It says 12.0; mm
